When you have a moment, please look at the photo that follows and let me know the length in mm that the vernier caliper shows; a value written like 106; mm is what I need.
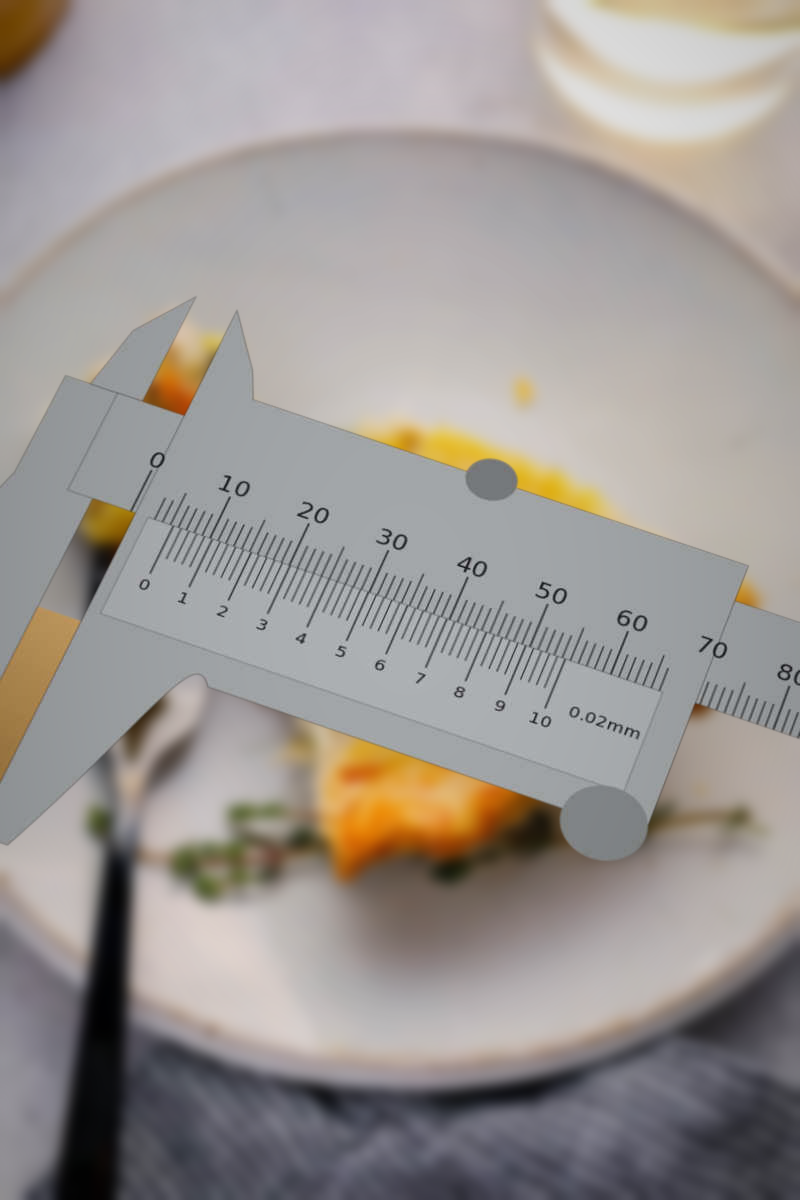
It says 5.4; mm
